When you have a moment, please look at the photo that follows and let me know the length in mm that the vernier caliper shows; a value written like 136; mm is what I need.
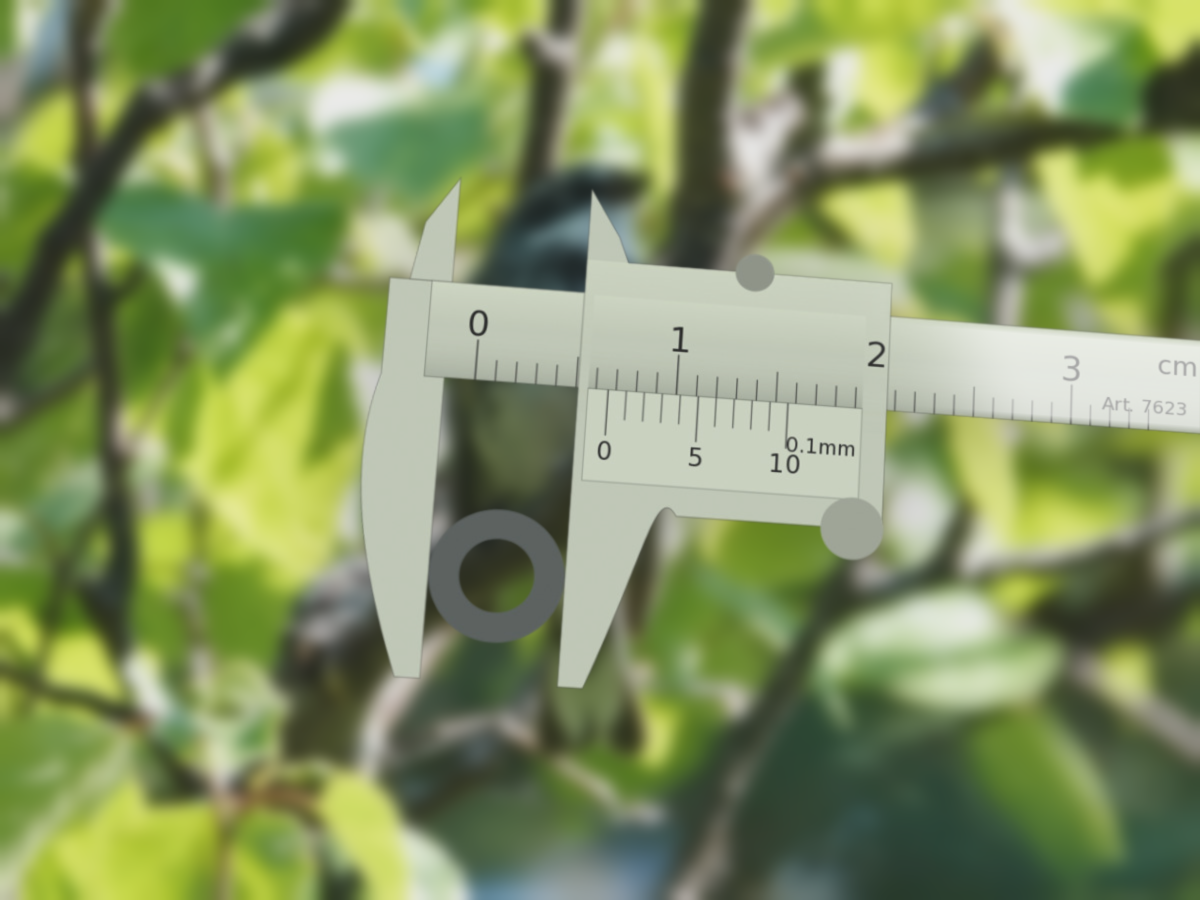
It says 6.6; mm
